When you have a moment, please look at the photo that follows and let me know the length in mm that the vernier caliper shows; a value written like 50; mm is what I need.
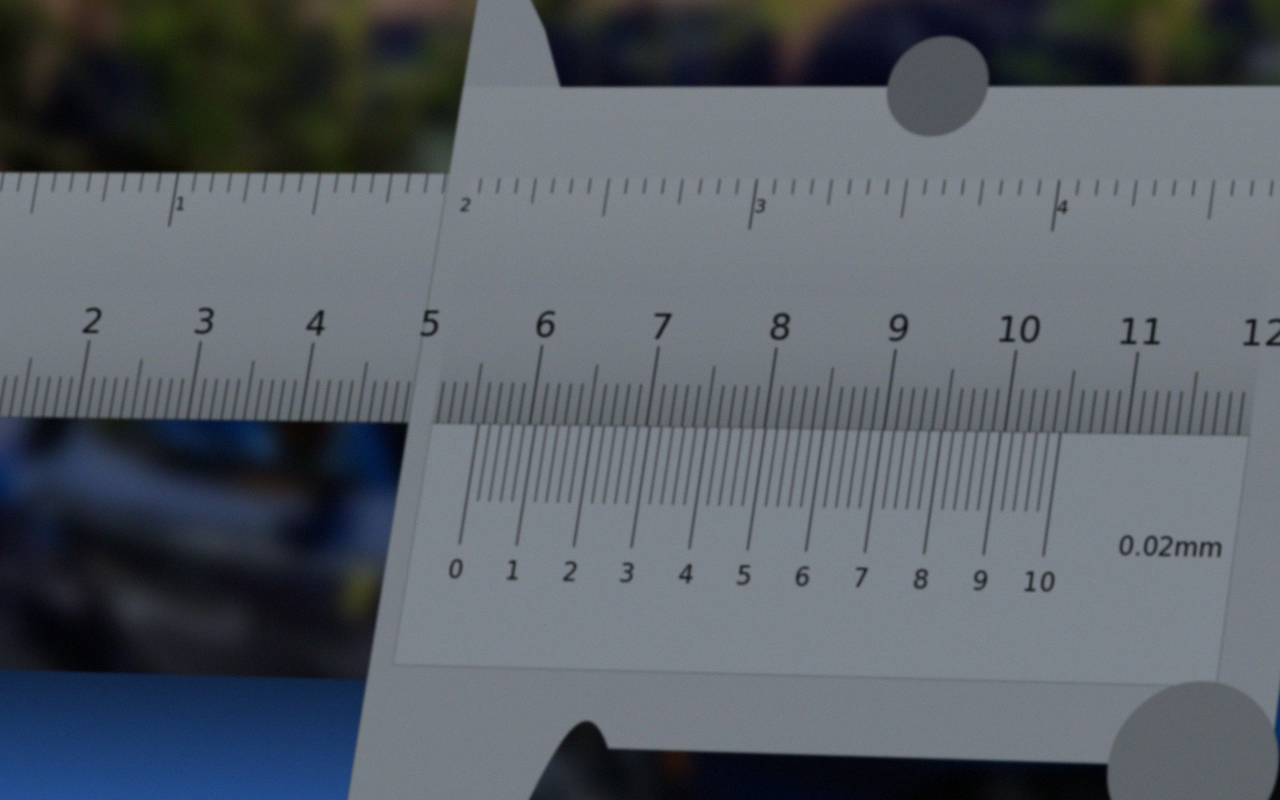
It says 55.6; mm
